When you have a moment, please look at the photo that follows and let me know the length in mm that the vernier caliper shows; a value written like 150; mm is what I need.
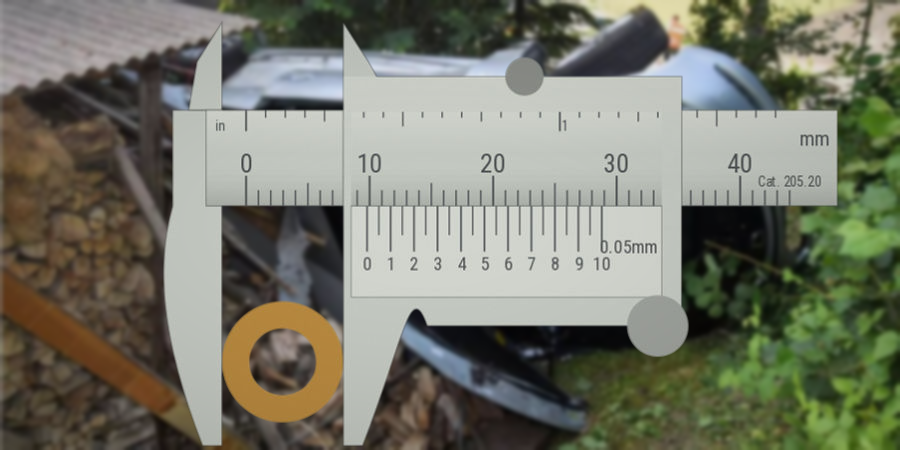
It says 9.8; mm
